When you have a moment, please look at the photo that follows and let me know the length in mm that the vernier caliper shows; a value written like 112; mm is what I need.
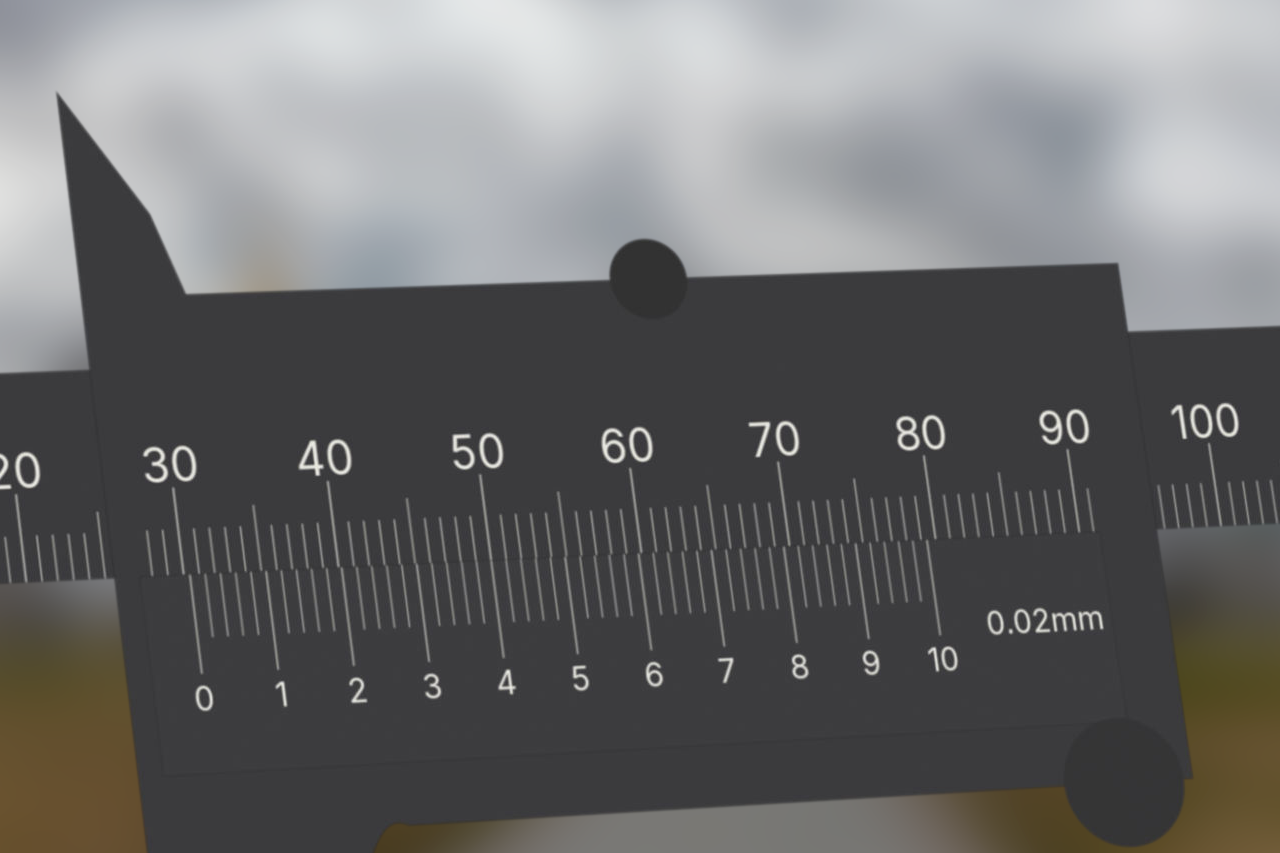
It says 30.4; mm
